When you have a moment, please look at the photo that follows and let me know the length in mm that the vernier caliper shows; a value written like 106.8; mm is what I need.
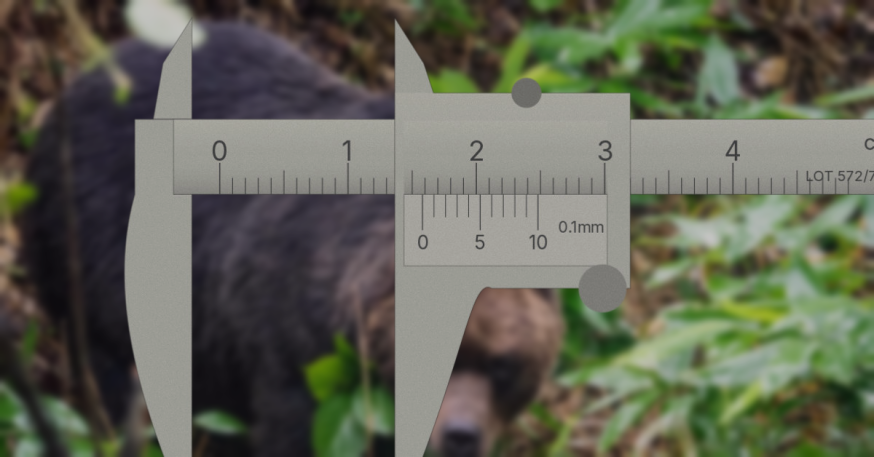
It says 15.8; mm
